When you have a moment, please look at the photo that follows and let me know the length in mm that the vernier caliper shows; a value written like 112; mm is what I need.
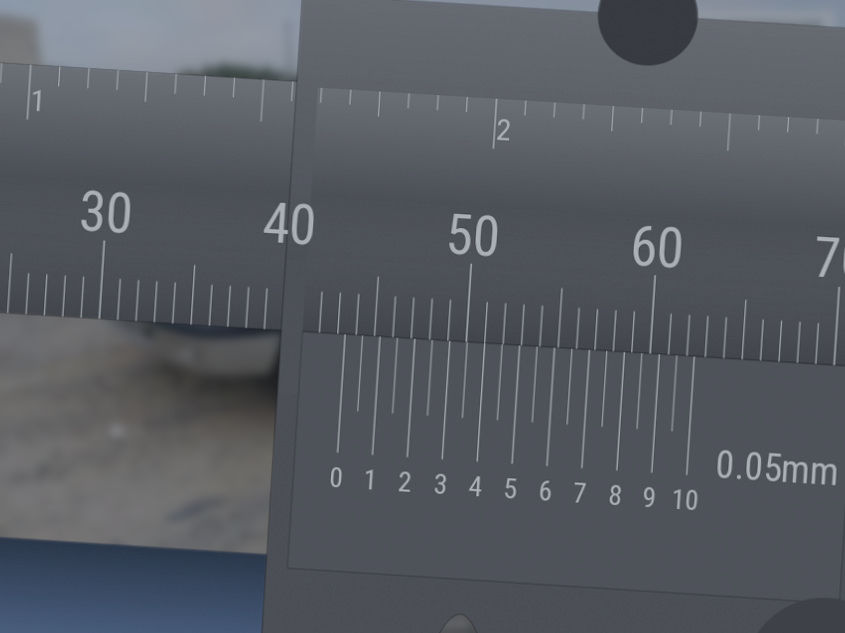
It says 43.4; mm
